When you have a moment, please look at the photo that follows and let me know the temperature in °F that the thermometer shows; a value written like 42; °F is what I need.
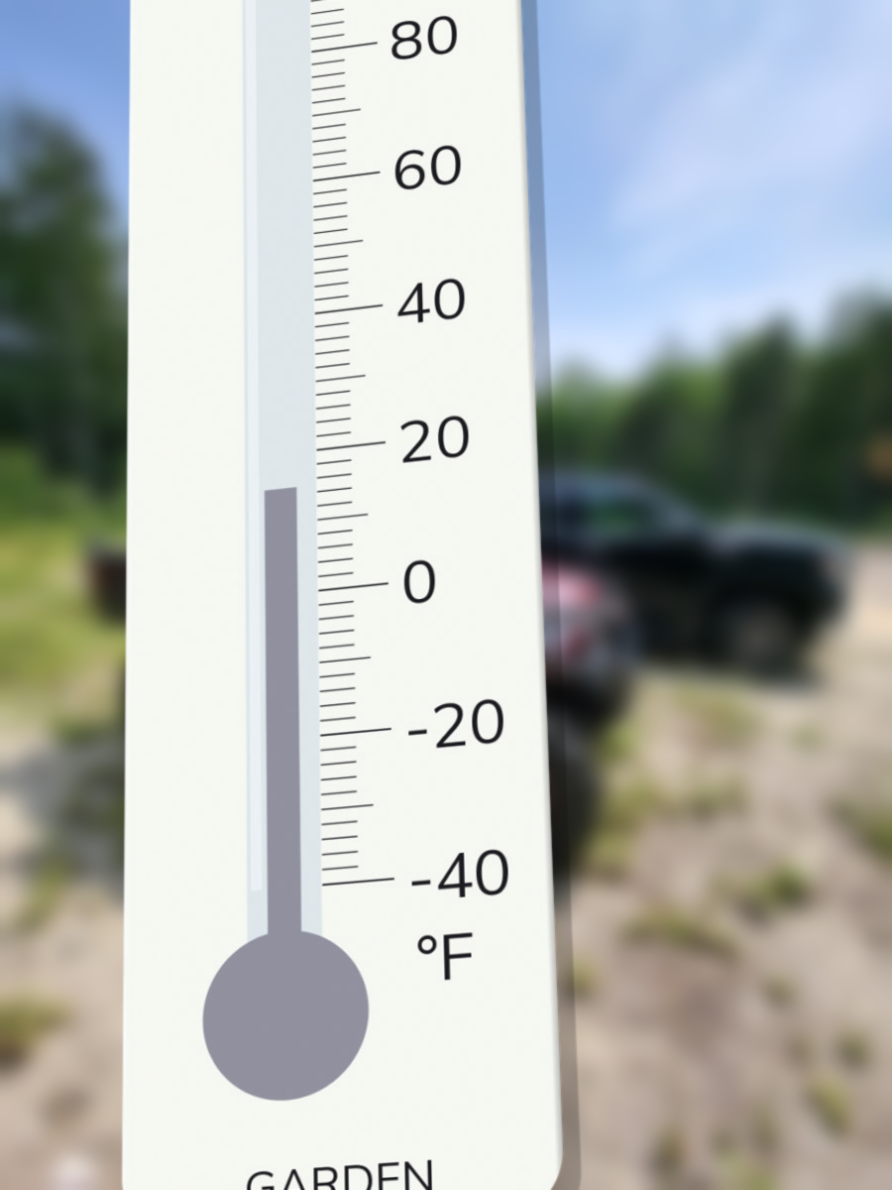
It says 15; °F
